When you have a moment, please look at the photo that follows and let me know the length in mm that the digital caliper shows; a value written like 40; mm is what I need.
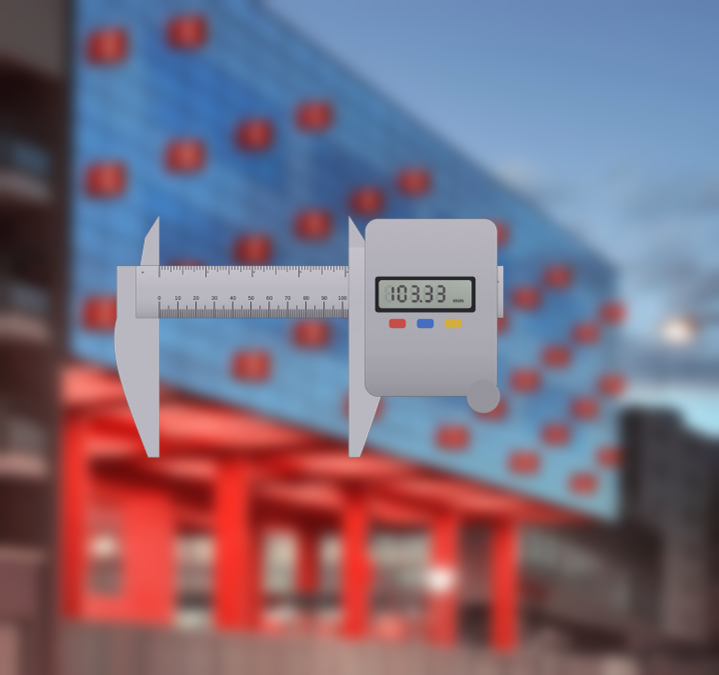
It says 103.33; mm
